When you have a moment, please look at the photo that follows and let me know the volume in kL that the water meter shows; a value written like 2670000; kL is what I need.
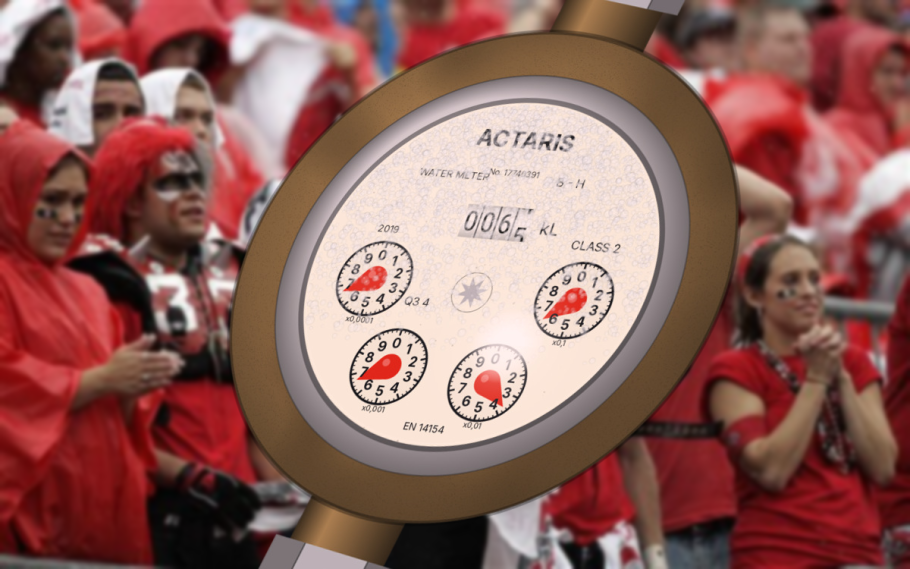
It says 64.6366; kL
